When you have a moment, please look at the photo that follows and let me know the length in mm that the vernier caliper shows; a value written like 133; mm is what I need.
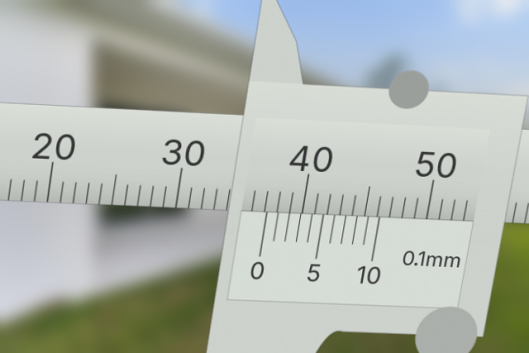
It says 37.2; mm
